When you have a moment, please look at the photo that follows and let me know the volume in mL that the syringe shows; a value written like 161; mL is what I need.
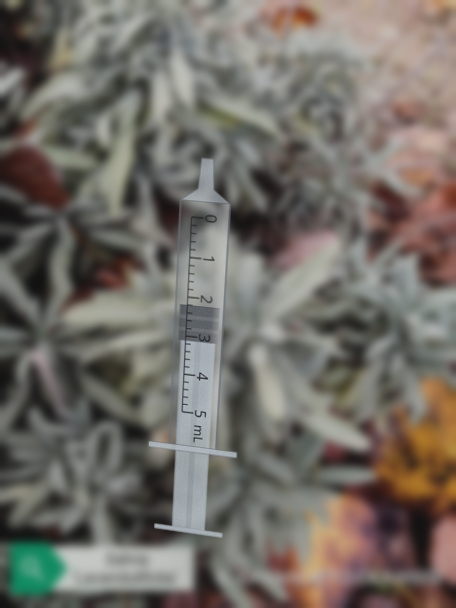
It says 2.2; mL
